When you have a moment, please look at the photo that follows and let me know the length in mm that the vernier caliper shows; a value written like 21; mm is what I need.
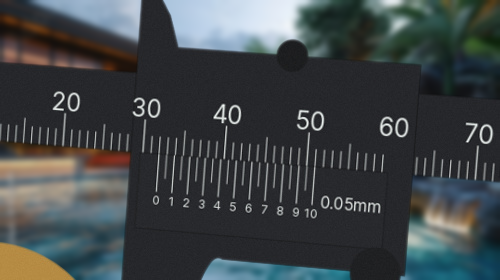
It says 32.0; mm
